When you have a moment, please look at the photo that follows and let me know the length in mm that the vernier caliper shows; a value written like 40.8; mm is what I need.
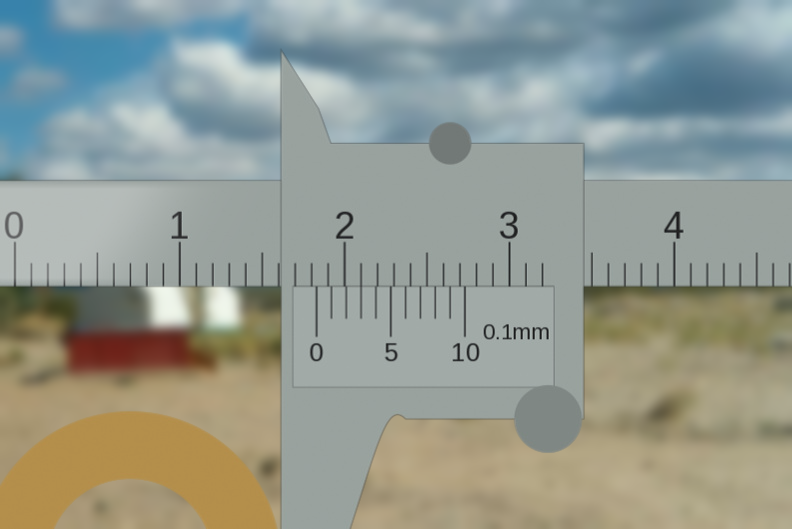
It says 18.3; mm
